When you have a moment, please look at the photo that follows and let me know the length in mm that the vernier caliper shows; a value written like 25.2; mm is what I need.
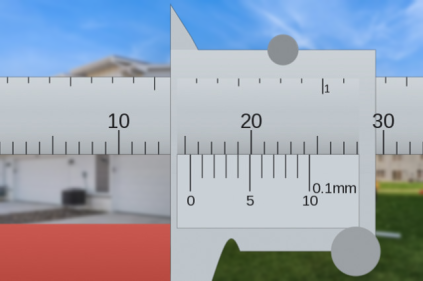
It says 15.4; mm
